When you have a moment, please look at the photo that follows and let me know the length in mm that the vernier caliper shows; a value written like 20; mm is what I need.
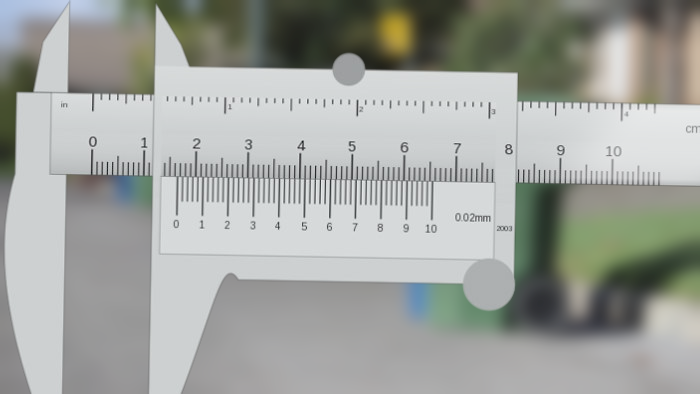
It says 16.5; mm
